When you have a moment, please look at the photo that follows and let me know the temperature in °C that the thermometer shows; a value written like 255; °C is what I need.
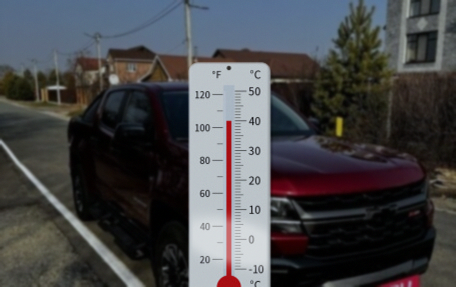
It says 40; °C
